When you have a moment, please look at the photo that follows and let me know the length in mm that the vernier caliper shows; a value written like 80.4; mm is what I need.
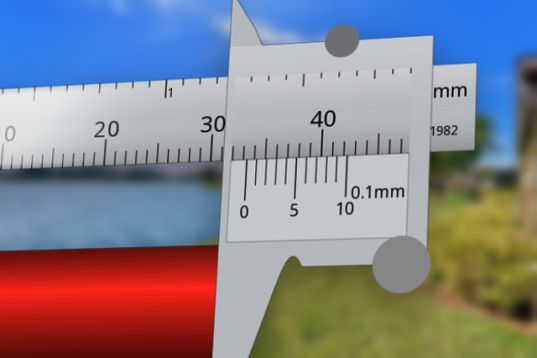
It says 33.3; mm
